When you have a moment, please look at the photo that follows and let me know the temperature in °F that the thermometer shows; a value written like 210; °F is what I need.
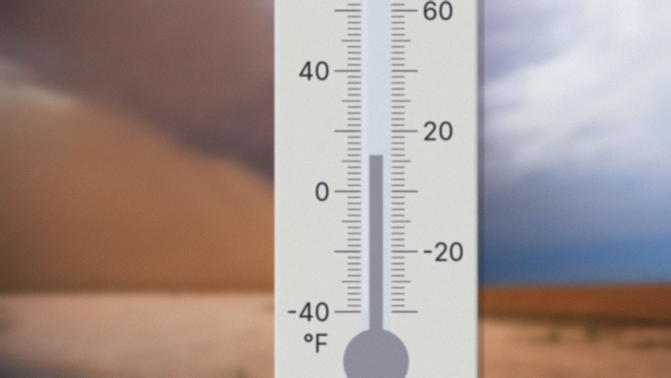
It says 12; °F
